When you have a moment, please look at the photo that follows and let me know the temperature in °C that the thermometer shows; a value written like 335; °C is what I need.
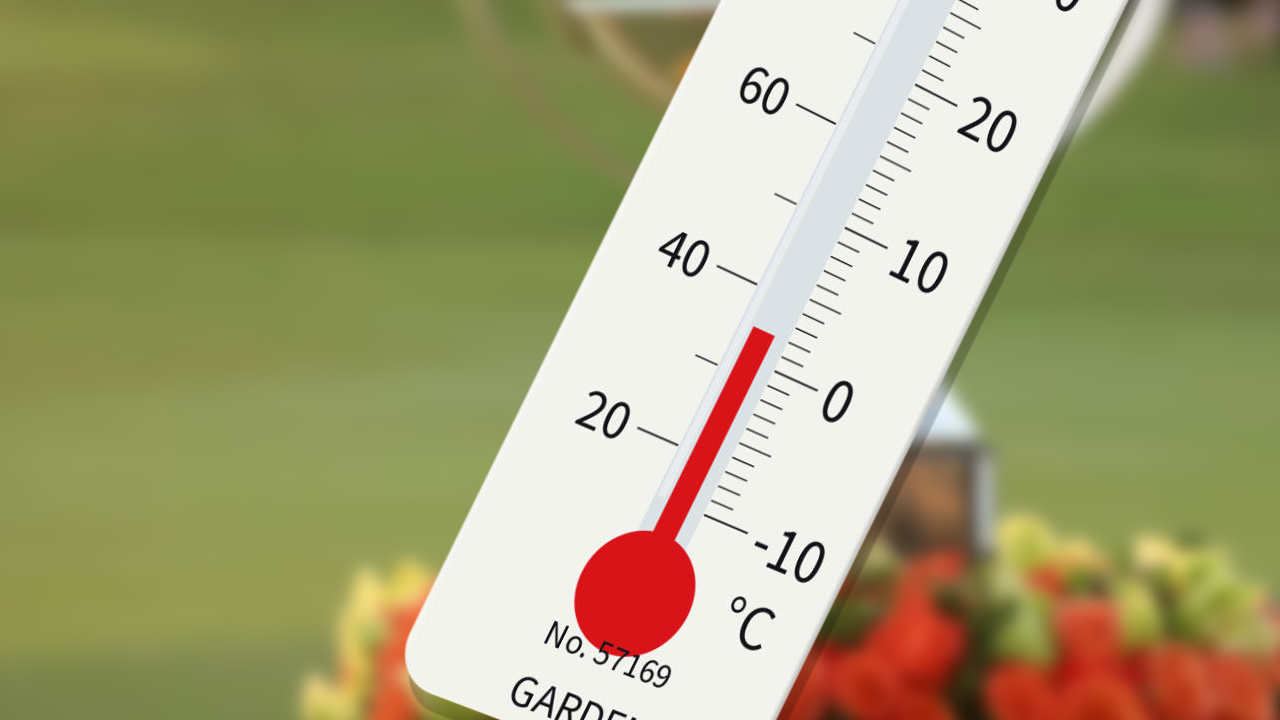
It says 2; °C
